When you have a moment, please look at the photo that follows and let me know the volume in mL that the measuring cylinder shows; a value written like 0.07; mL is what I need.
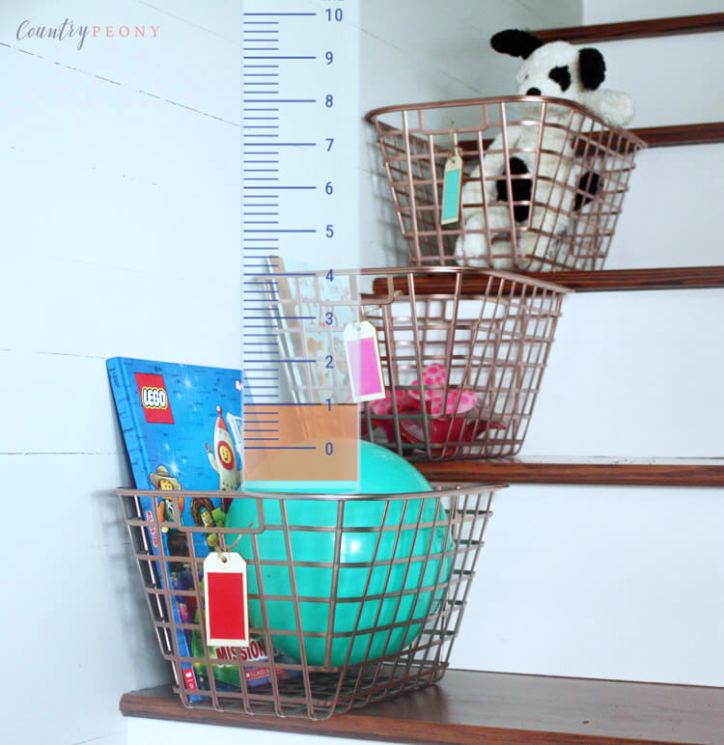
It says 1; mL
